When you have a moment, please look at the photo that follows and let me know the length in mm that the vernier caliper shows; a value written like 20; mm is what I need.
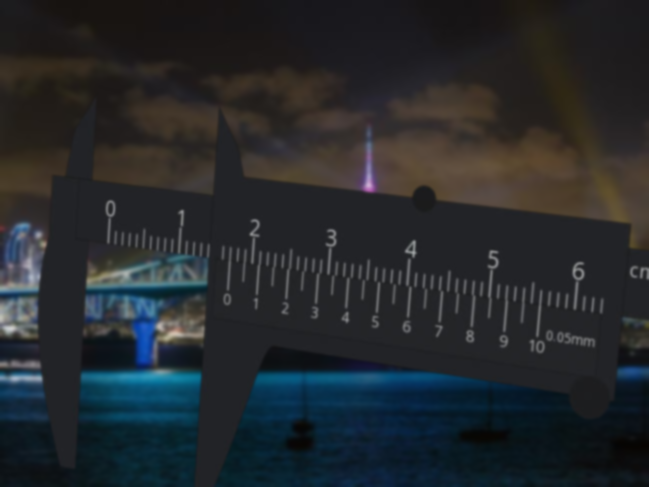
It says 17.0; mm
